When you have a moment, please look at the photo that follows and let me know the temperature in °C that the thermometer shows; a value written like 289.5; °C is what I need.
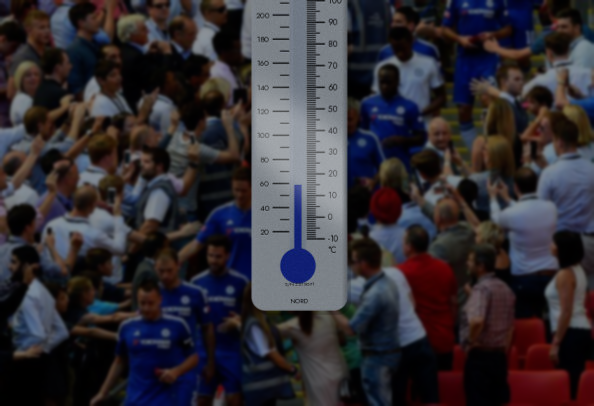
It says 15; °C
